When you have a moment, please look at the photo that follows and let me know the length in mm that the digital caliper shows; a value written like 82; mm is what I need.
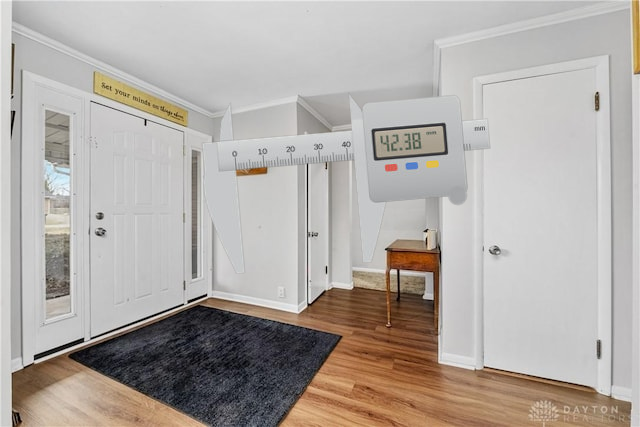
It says 42.38; mm
